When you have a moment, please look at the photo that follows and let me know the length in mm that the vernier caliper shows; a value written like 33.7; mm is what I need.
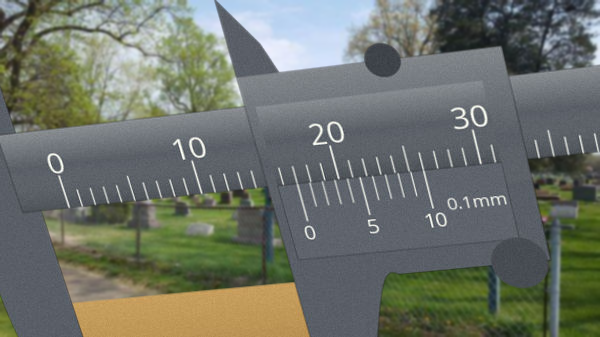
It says 17.0; mm
